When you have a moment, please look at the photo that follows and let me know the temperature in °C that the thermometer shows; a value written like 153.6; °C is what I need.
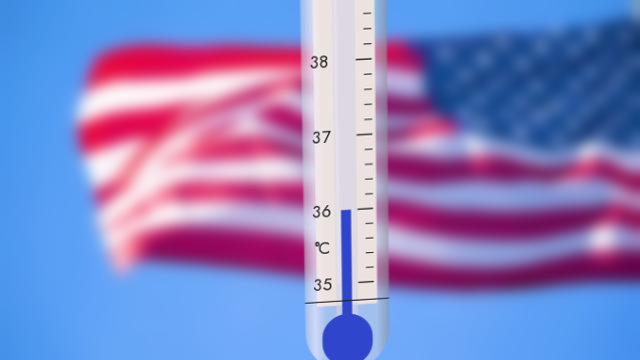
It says 36; °C
